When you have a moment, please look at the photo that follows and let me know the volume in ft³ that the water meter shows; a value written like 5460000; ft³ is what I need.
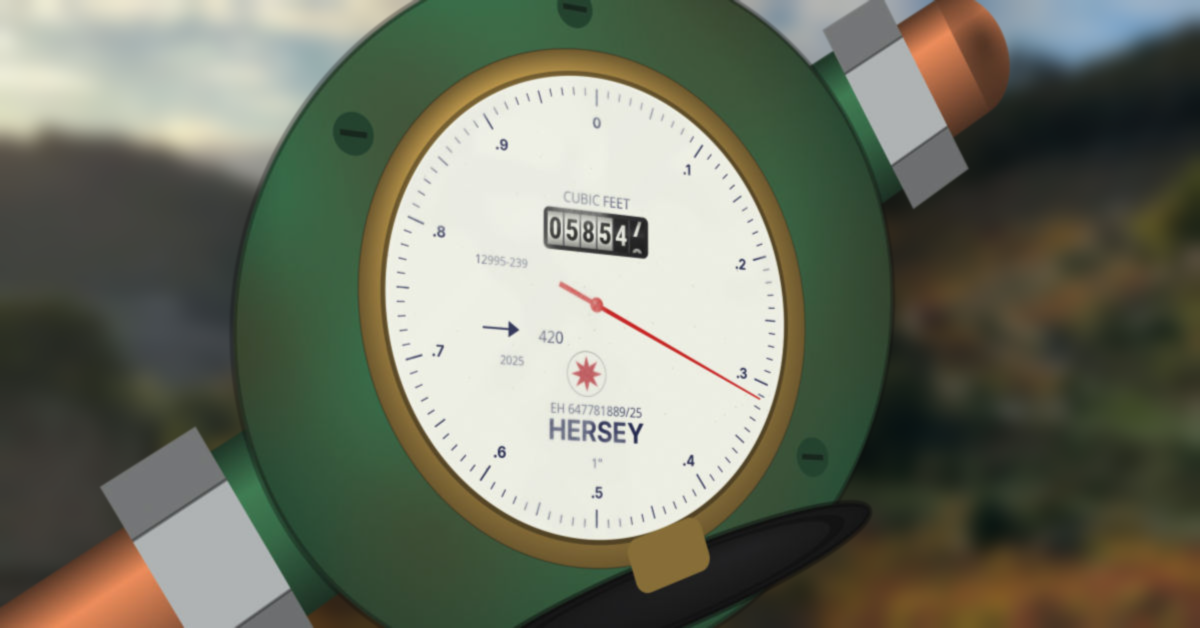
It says 58547.31; ft³
